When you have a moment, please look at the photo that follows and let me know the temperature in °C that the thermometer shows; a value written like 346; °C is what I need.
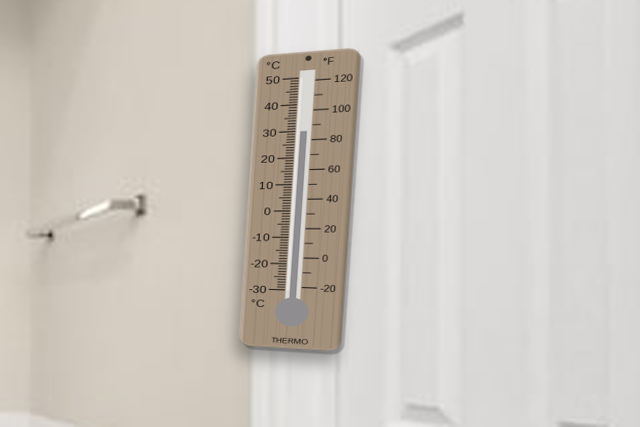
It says 30; °C
